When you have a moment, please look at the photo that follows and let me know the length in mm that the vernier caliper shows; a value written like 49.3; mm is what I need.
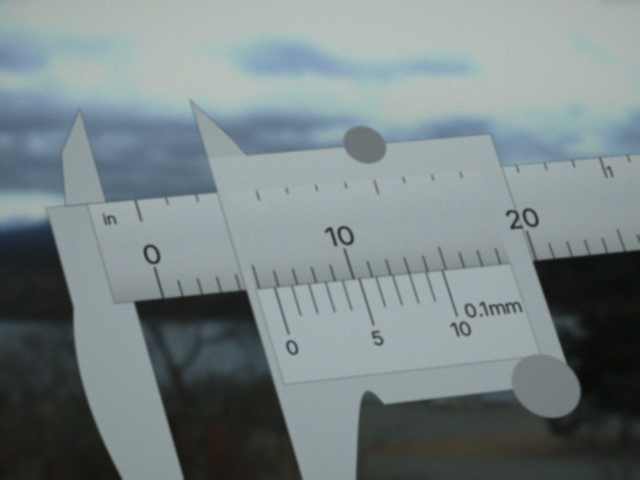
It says 5.8; mm
